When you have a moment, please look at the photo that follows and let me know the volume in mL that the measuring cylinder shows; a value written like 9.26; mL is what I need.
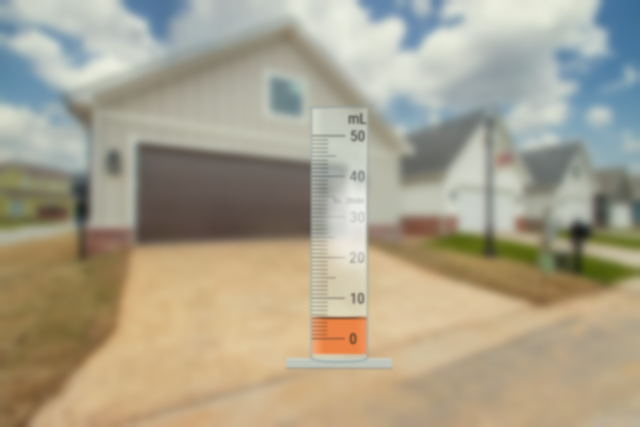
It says 5; mL
